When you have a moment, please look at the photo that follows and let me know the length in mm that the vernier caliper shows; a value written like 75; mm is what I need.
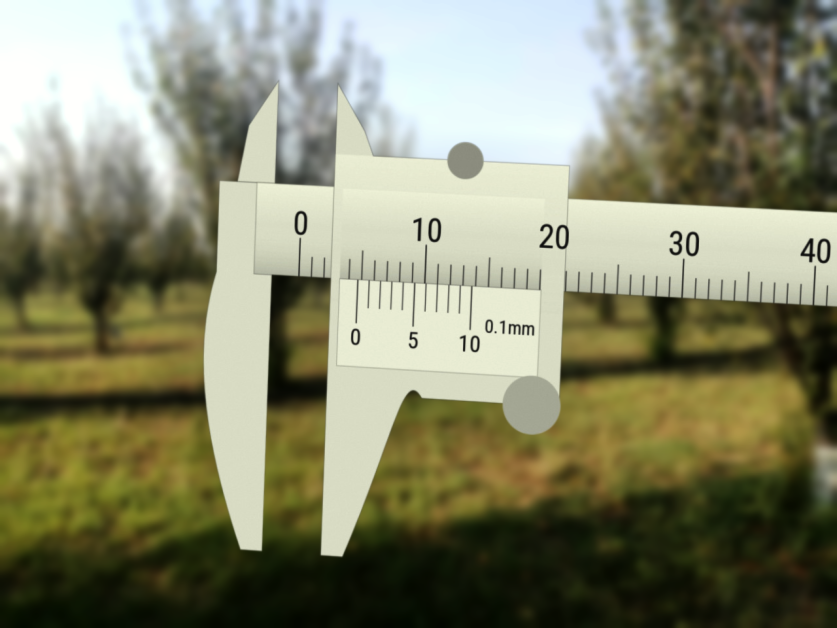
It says 4.7; mm
